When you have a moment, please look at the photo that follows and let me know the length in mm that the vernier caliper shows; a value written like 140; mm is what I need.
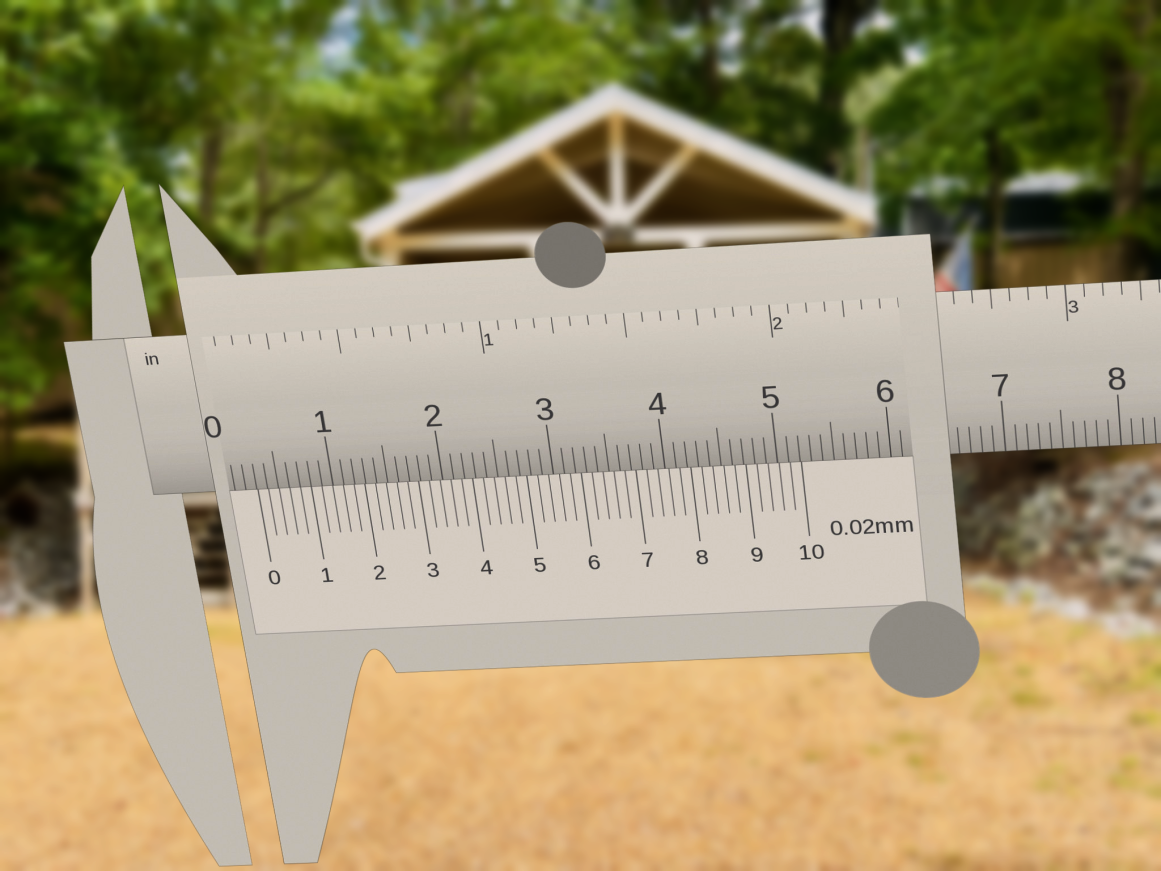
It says 3.1; mm
